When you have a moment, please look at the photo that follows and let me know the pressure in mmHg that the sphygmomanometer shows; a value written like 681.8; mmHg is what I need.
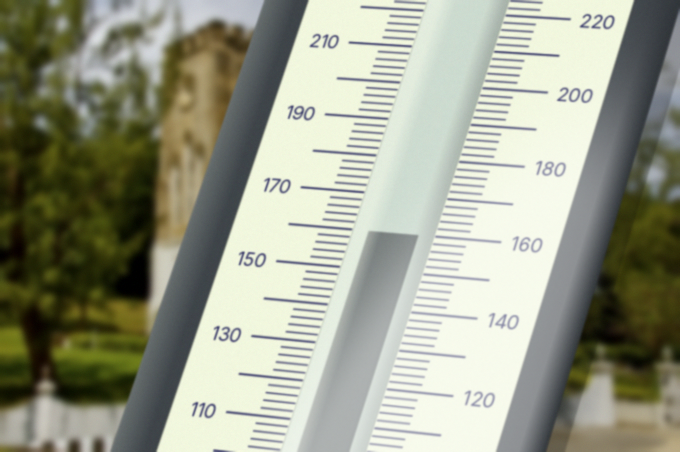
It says 160; mmHg
